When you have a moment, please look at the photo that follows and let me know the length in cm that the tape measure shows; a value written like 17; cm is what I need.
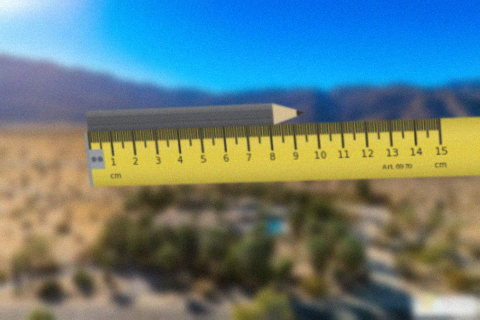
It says 9.5; cm
